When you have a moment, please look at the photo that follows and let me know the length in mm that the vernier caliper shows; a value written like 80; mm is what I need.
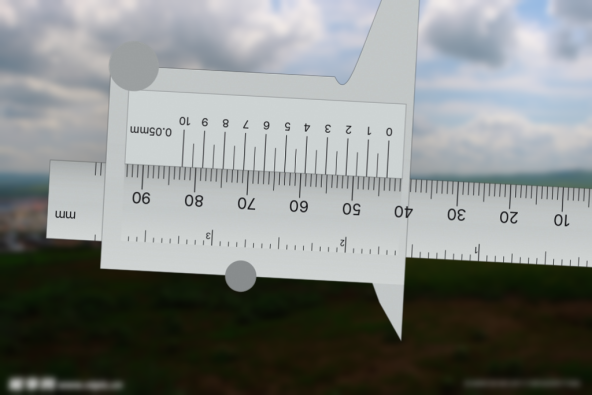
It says 43.6; mm
